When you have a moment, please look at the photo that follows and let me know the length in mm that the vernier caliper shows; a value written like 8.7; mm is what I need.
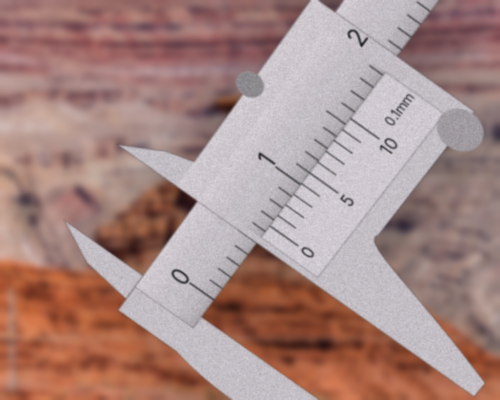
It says 6.5; mm
